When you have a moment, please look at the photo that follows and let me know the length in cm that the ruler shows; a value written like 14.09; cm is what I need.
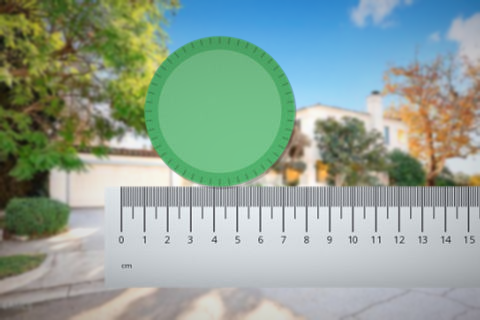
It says 6.5; cm
